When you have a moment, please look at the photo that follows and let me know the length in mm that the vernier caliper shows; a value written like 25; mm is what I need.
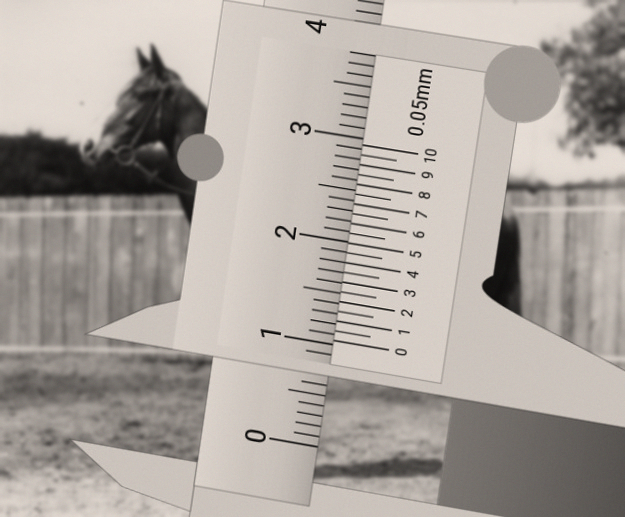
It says 10.4; mm
